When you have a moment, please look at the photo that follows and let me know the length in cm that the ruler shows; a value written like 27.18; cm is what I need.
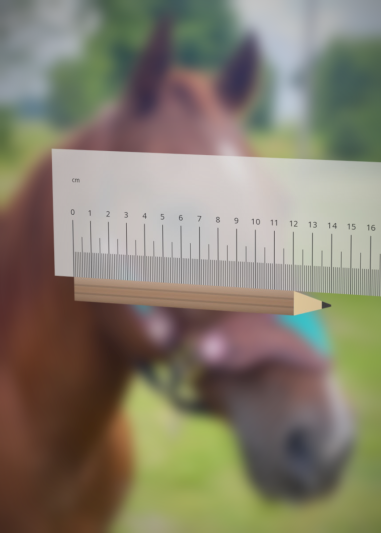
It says 14; cm
